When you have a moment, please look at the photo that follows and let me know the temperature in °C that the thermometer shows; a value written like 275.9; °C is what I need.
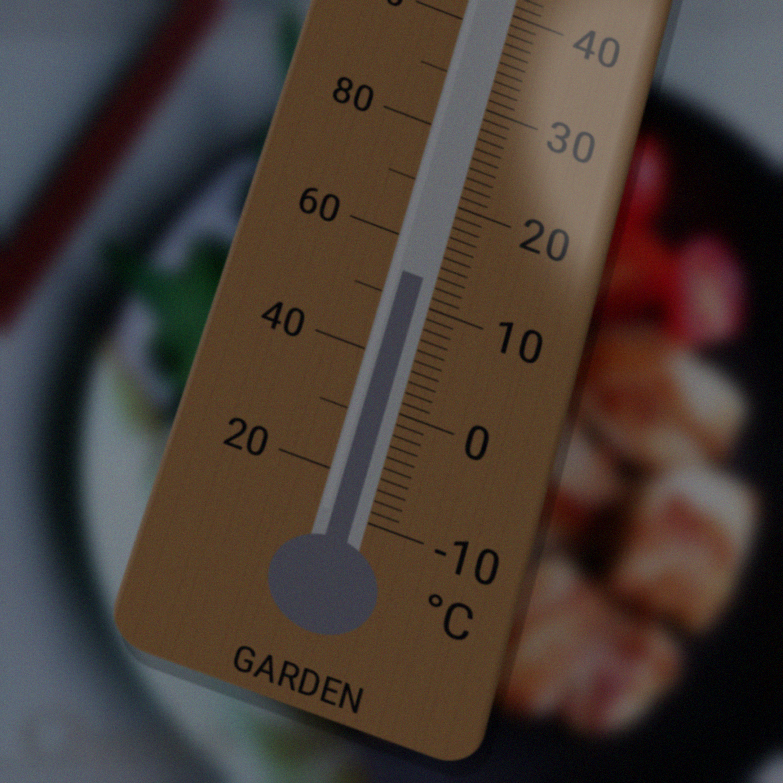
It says 12.5; °C
